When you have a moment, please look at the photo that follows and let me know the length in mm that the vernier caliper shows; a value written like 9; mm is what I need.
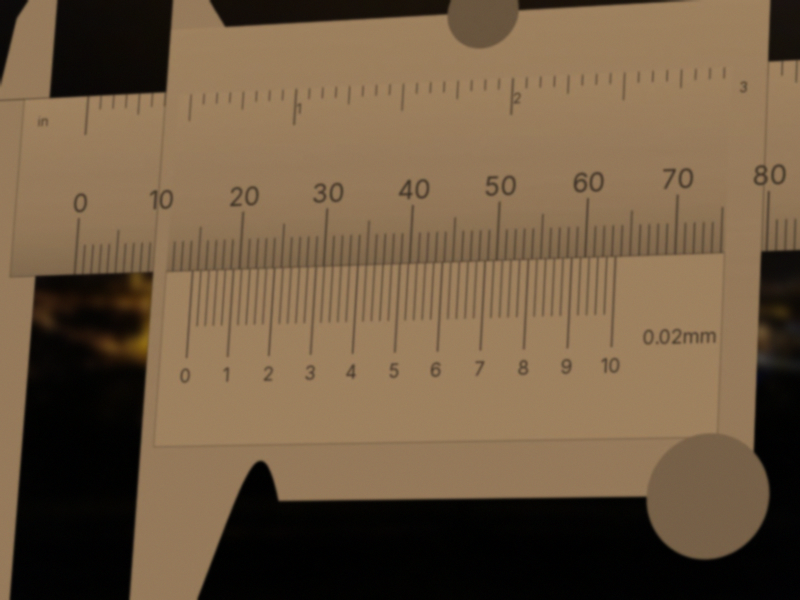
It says 14.4; mm
